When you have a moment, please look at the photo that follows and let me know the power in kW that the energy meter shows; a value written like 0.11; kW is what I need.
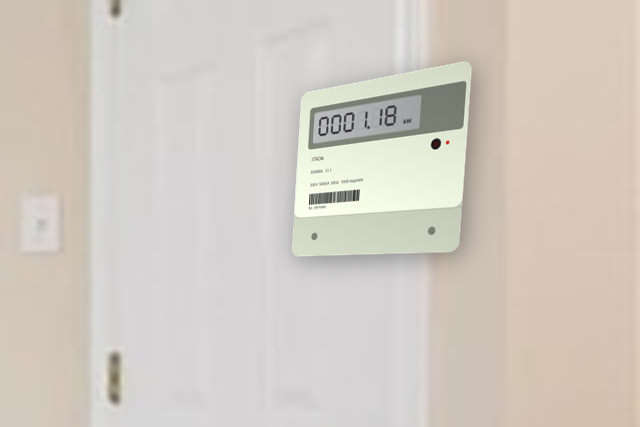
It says 1.18; kW
